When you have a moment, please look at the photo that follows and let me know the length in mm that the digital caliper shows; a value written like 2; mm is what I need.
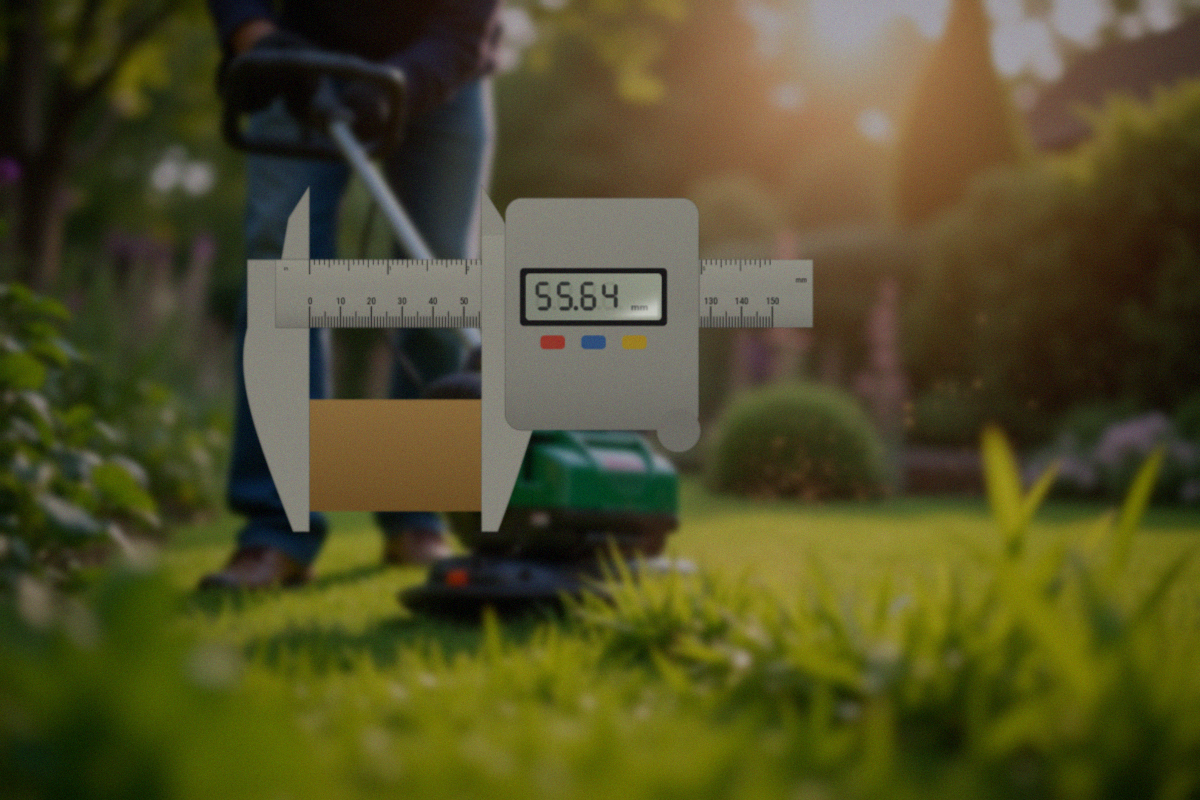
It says 55.64; mm
